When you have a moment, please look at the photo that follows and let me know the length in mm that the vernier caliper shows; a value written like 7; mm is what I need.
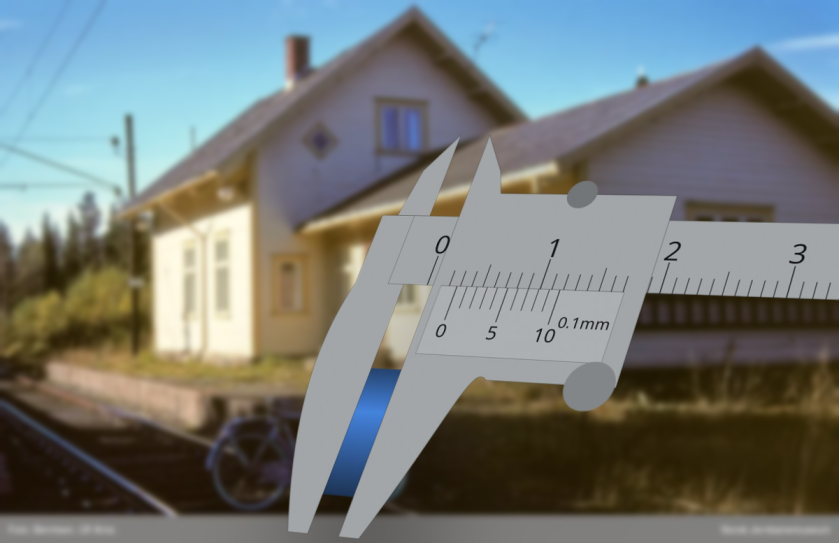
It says 2.7; mm
